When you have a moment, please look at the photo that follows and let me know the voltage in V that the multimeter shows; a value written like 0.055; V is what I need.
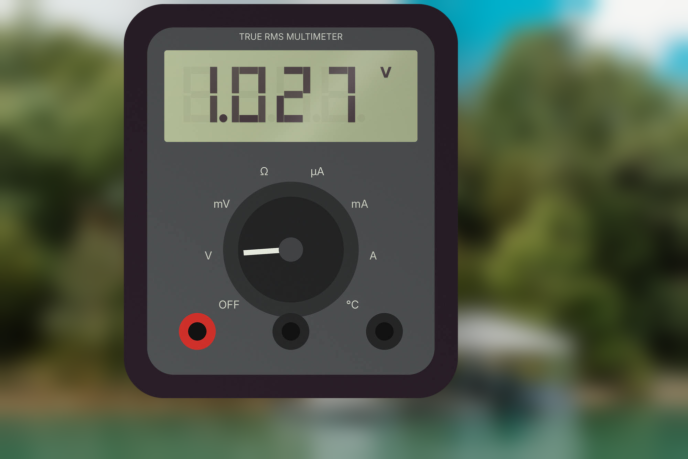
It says 1.027; V
